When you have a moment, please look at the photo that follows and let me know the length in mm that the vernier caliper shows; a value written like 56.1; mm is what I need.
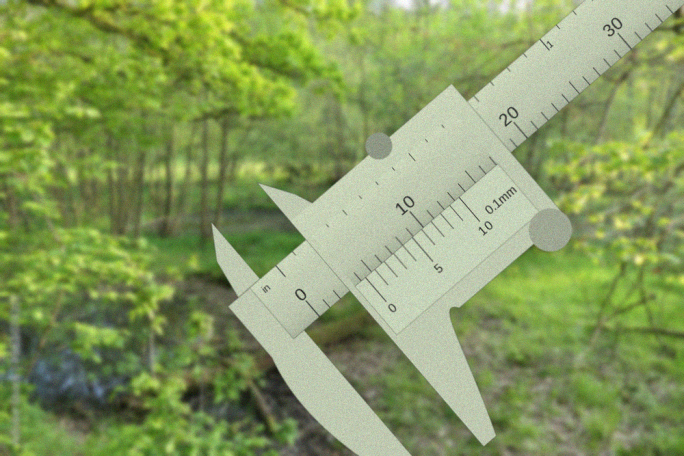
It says 4.4; mm
